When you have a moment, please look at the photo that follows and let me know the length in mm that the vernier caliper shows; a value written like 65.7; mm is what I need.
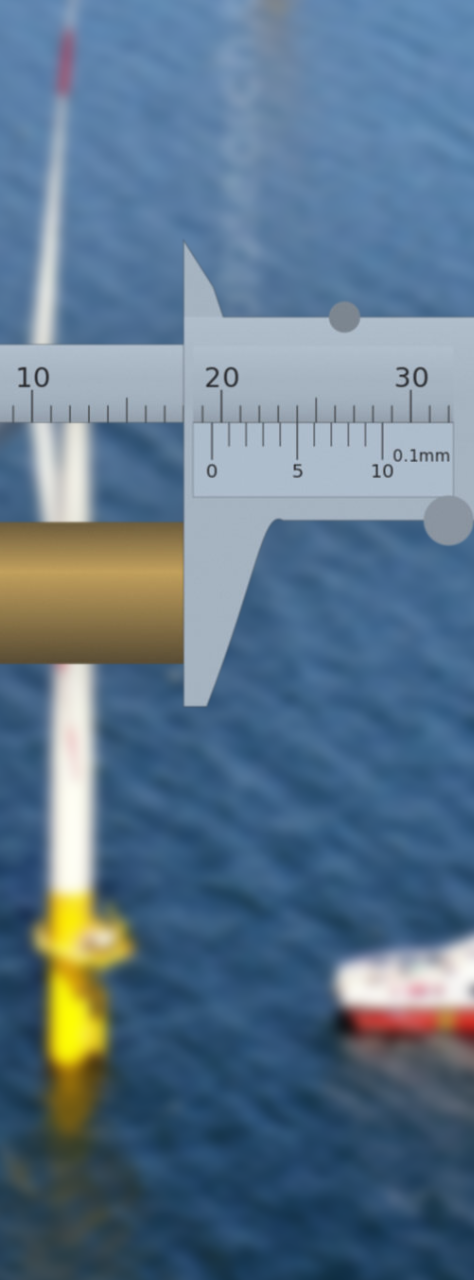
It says 19.5; mm
